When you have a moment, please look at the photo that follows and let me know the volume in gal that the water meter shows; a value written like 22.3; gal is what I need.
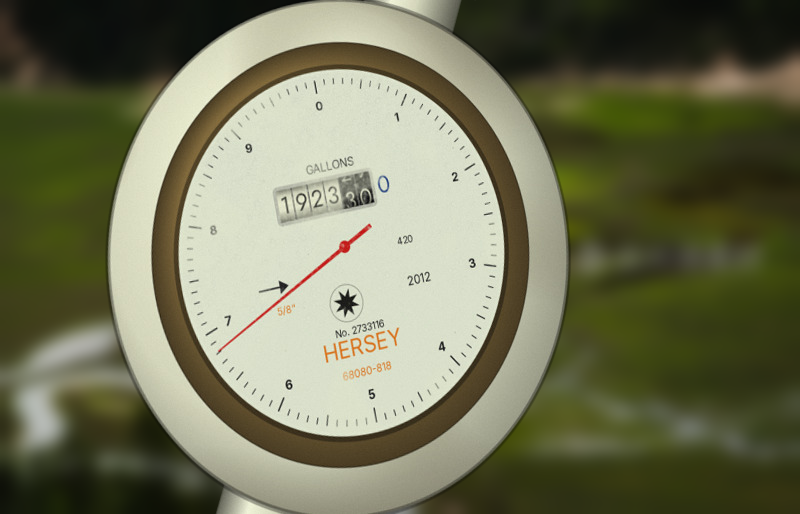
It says 1923296.8; gal
